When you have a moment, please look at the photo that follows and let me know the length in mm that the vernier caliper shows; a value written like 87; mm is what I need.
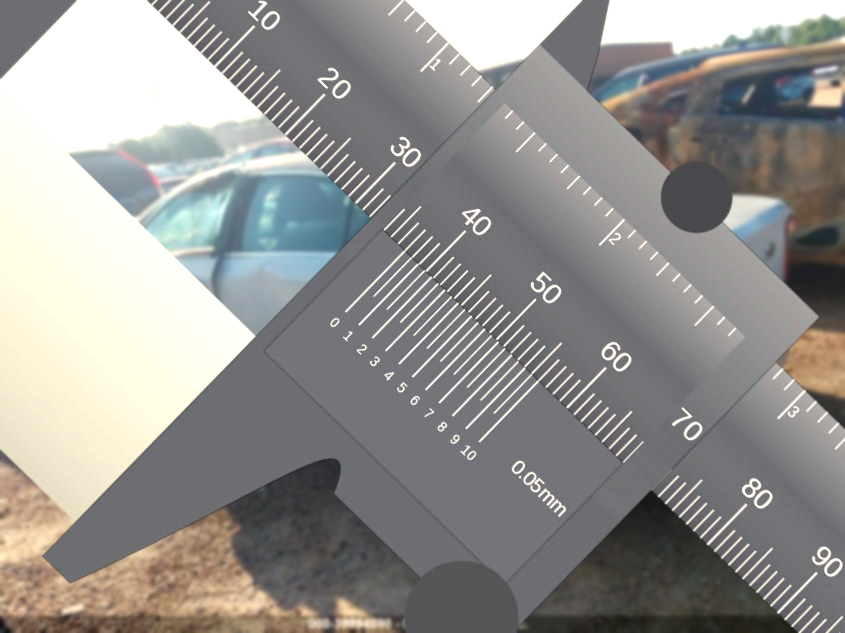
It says 37.0; mm
